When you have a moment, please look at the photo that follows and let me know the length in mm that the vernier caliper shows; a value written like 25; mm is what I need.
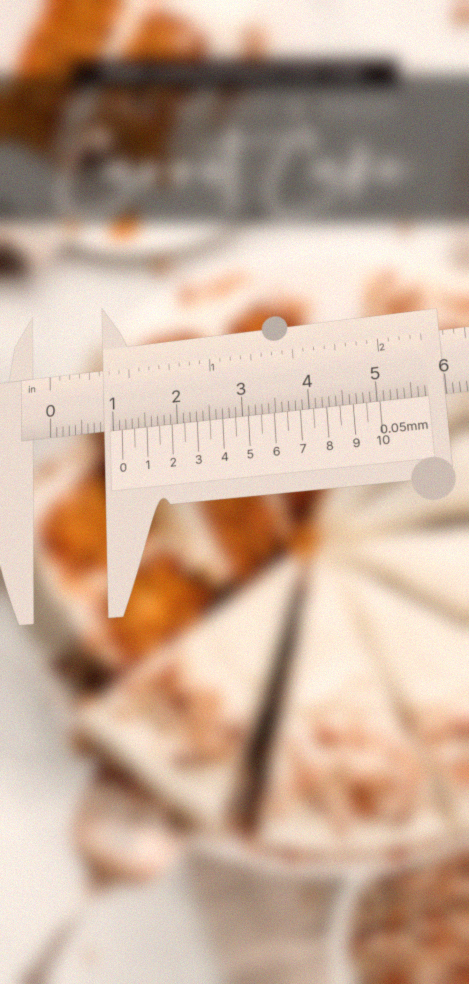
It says 11.4; mm
